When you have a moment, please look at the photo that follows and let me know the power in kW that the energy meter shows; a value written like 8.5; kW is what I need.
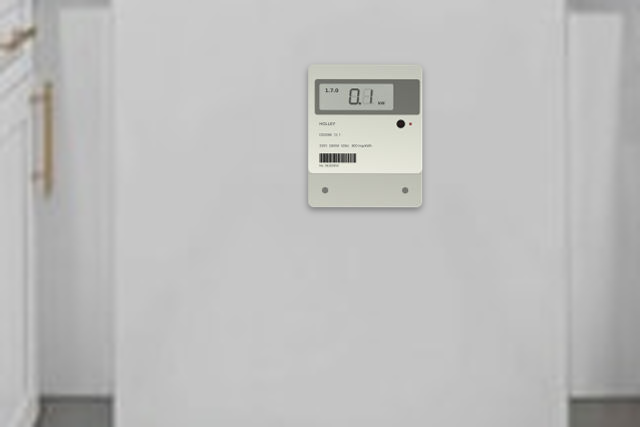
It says 0.1; kW
